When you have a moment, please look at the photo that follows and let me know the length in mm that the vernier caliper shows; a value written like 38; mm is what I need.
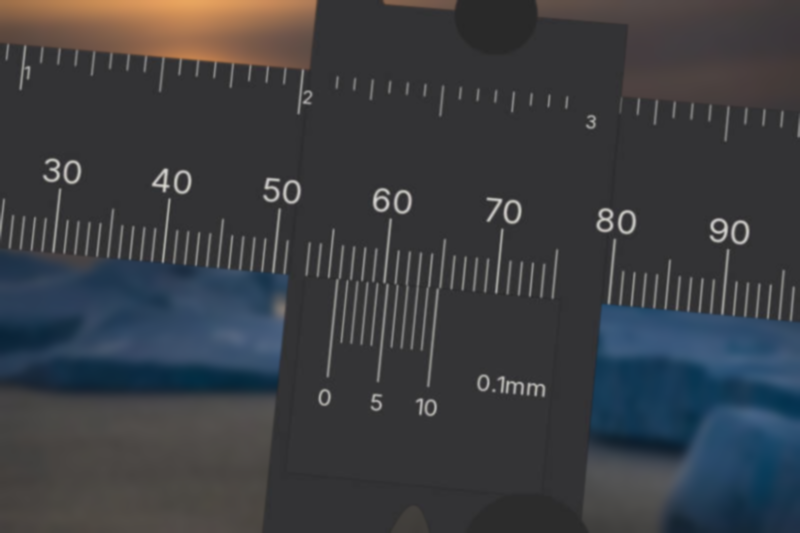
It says 55.8; mm
